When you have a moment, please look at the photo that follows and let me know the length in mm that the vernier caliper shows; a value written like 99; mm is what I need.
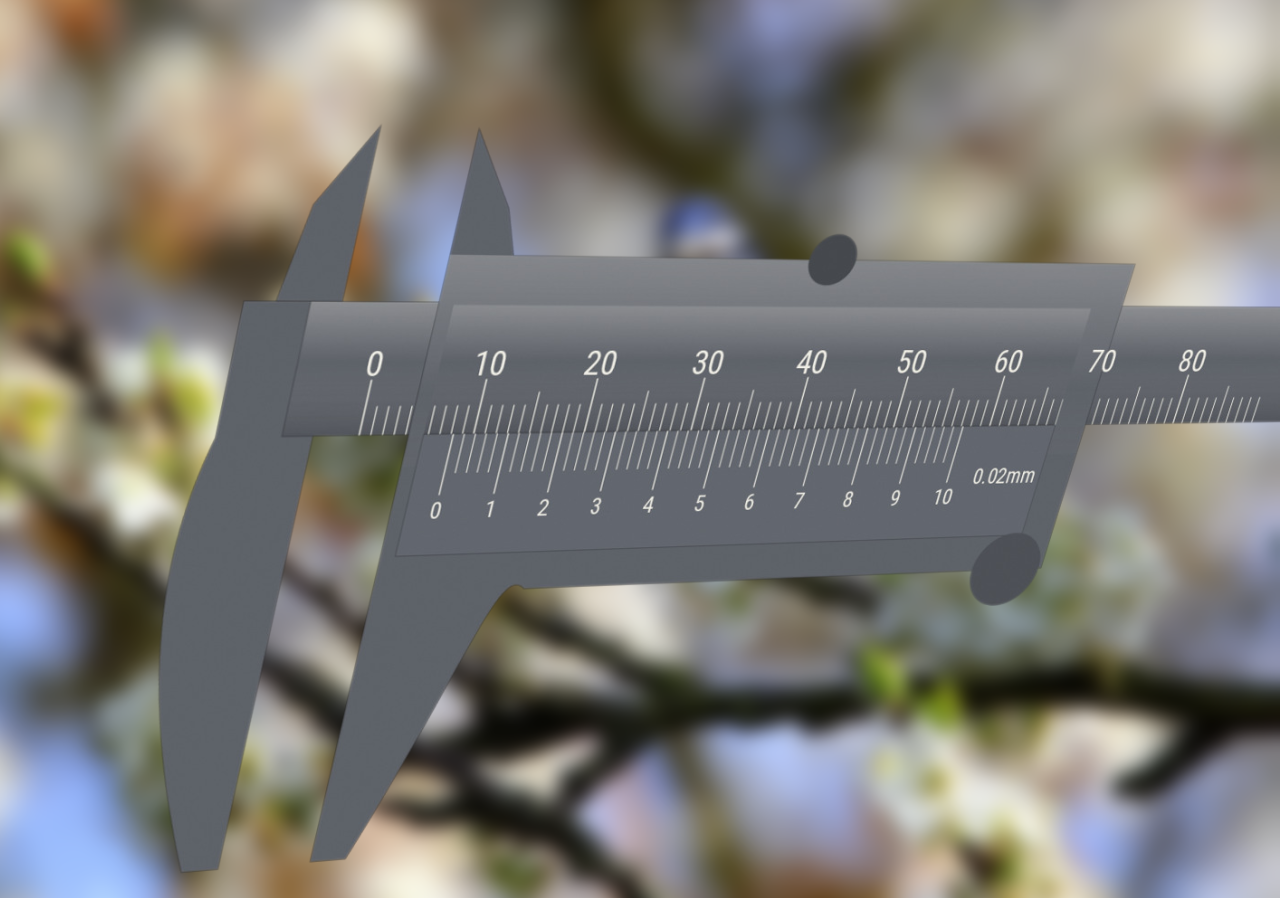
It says 8.2; mm
